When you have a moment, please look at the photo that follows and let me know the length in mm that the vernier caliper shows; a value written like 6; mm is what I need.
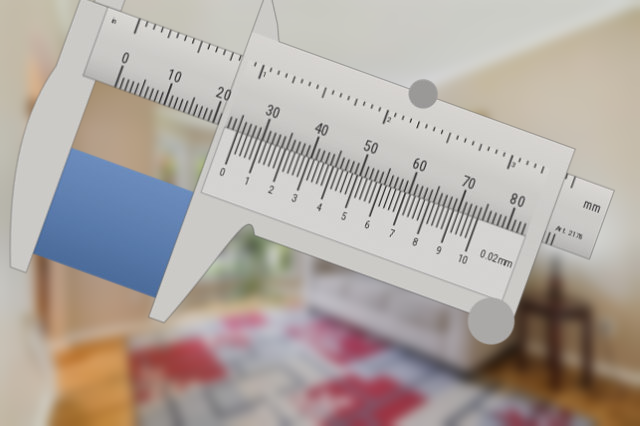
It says 25.0; mm
